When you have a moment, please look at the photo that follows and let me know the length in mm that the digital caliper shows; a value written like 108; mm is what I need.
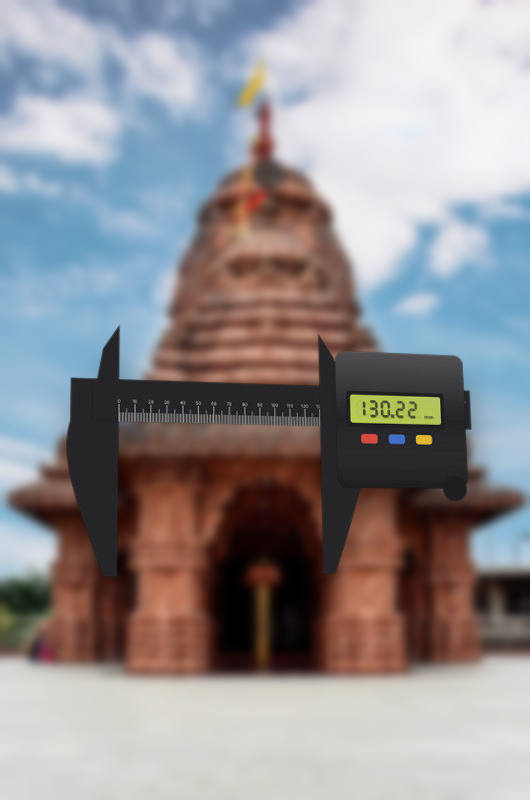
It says 130.22; mm
